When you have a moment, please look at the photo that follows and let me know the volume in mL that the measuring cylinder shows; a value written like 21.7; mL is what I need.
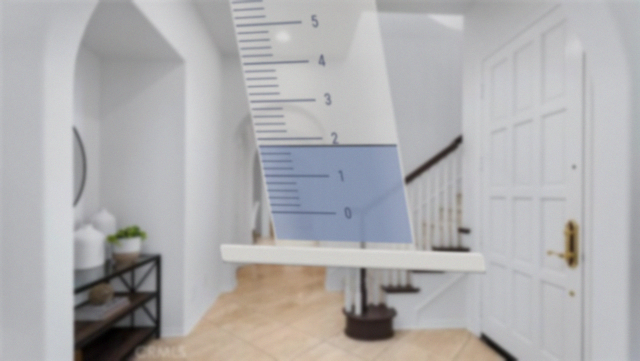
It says 1.8; mL
